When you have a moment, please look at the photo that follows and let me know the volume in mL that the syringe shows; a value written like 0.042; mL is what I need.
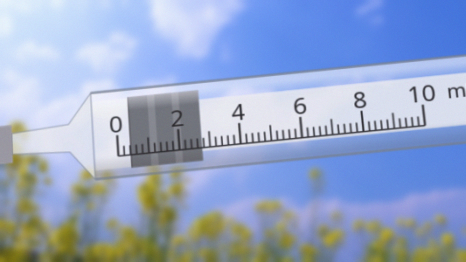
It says 0.4; mL
